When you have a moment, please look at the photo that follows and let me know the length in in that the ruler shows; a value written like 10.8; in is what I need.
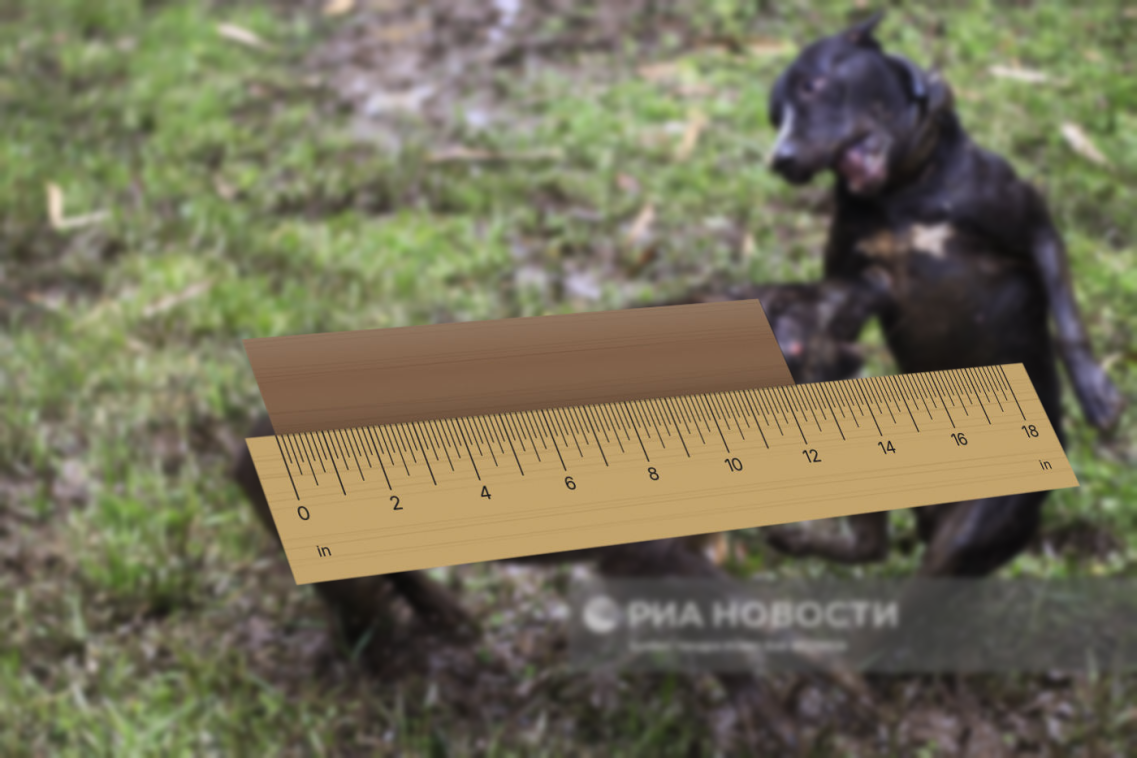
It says 12.375; in
